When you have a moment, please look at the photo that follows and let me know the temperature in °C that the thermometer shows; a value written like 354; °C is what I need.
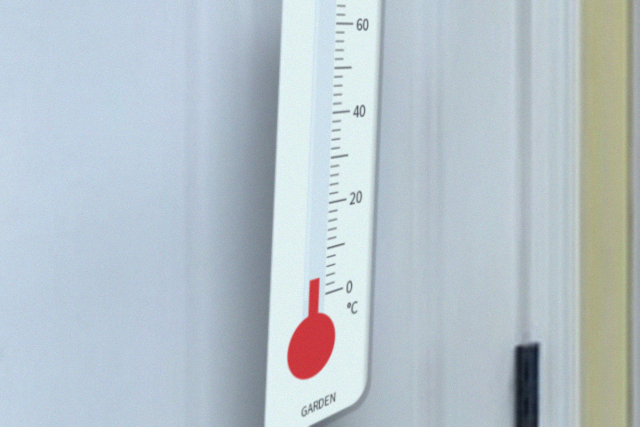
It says 4; °C
